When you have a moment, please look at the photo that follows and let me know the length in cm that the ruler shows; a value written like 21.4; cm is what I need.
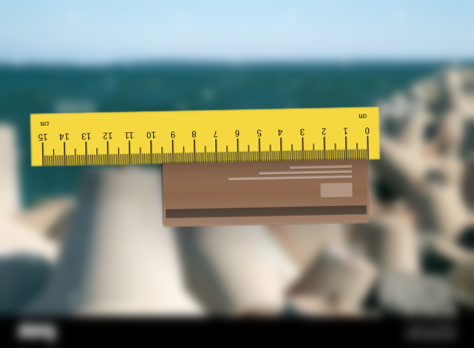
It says 9.5; cm
